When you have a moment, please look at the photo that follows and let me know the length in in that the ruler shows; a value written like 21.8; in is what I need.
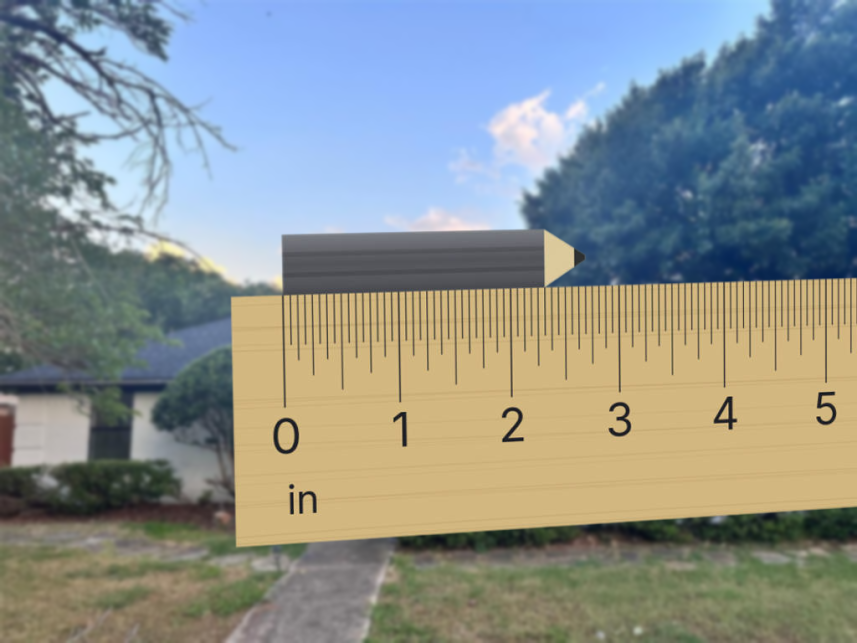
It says 2.6875; in
